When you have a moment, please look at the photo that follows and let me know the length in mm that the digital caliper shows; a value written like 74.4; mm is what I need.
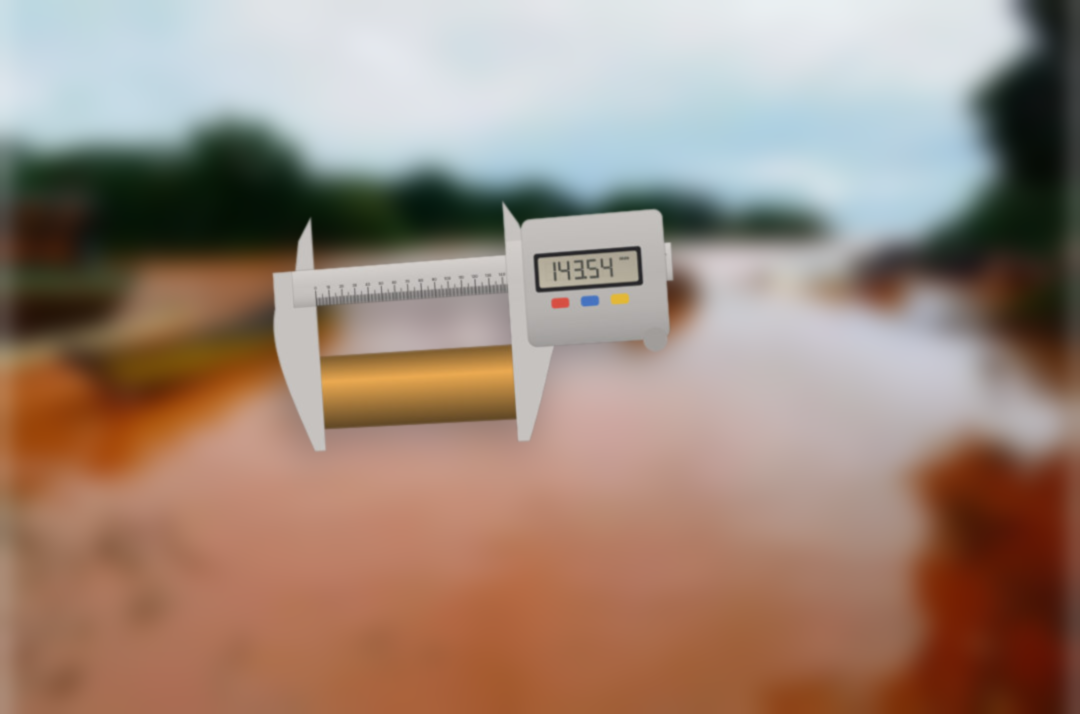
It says 143.54; mm
